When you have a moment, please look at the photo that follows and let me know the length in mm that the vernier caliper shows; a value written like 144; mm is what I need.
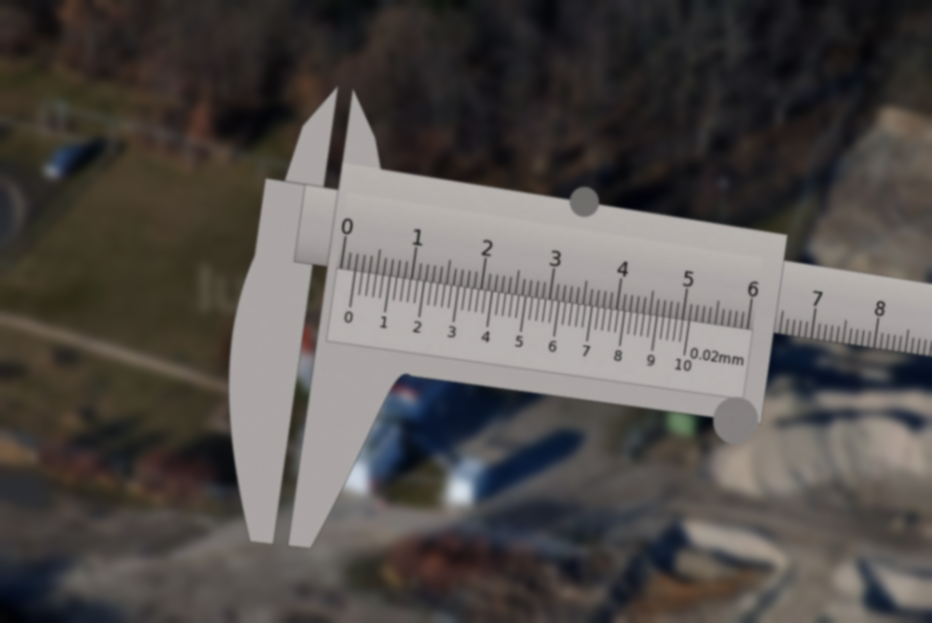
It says 2.0; mm
